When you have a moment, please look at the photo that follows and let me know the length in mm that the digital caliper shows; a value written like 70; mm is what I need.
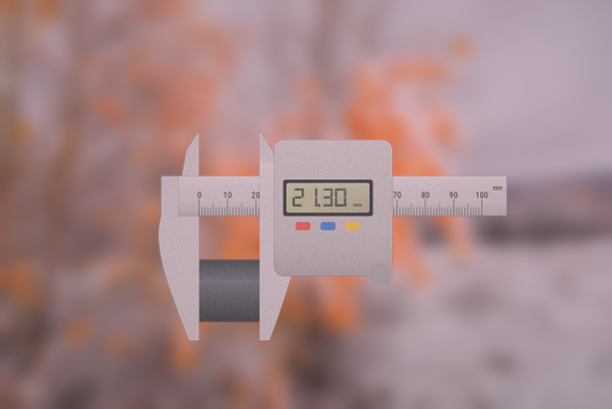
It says 21.30; mm
